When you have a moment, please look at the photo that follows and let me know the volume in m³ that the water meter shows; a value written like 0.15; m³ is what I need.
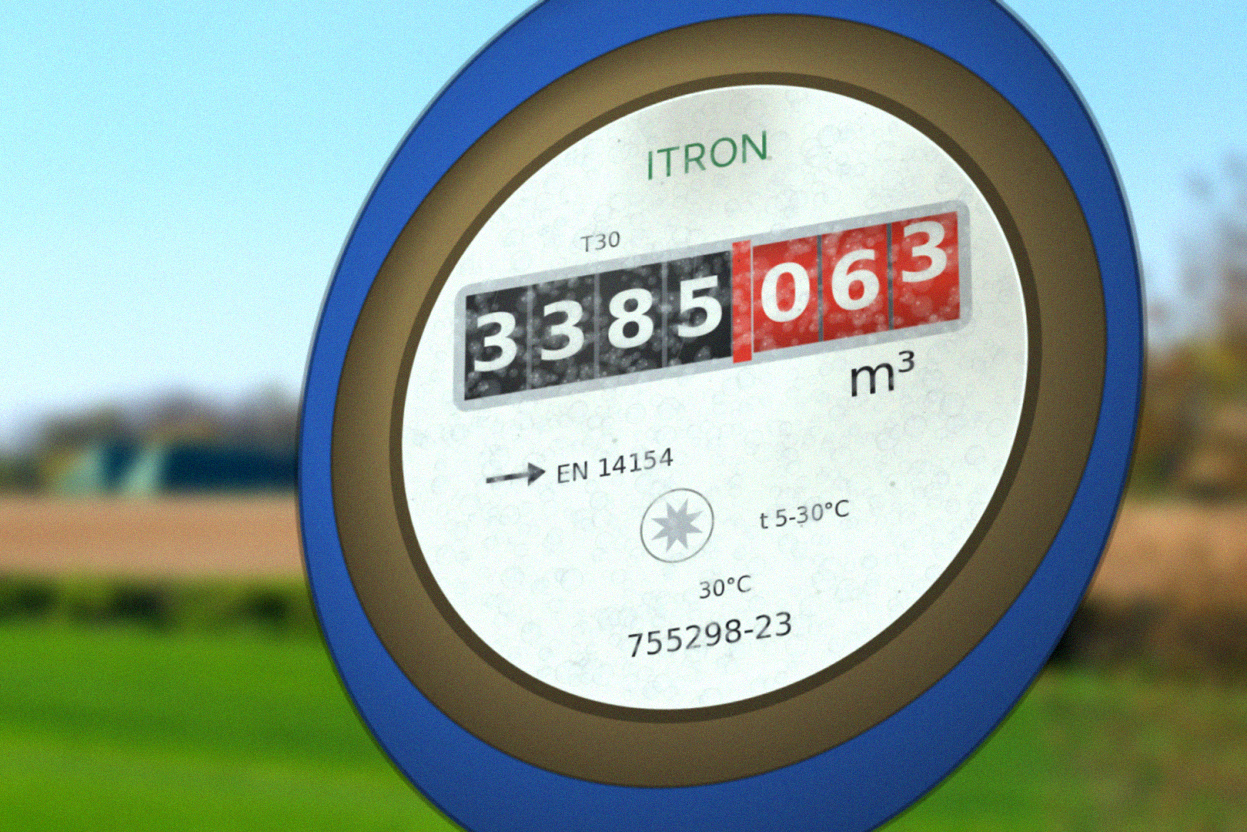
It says 3385.063; m³
